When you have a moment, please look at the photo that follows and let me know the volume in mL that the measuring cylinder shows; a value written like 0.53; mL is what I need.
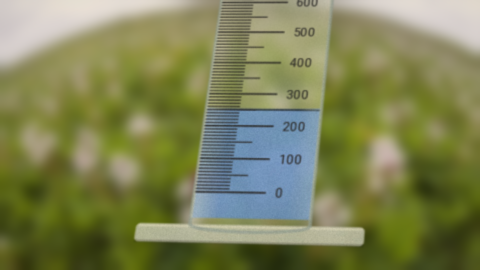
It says 250; mL
